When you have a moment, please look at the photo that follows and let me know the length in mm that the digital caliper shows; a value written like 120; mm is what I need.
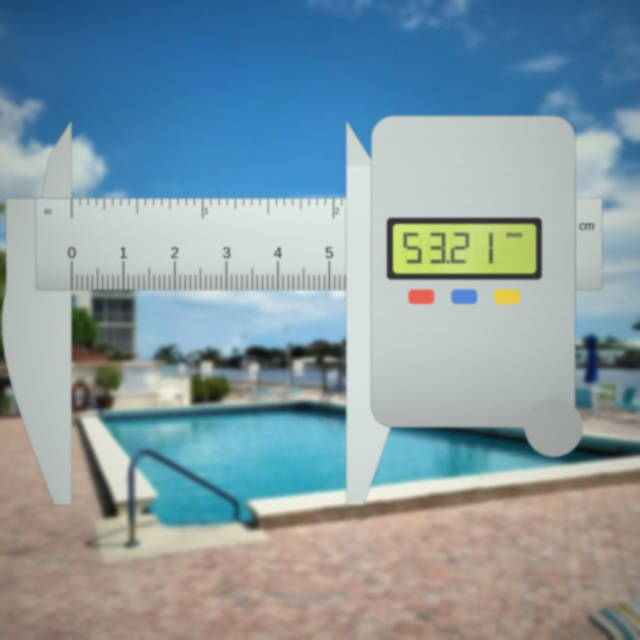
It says 53.21; mm
